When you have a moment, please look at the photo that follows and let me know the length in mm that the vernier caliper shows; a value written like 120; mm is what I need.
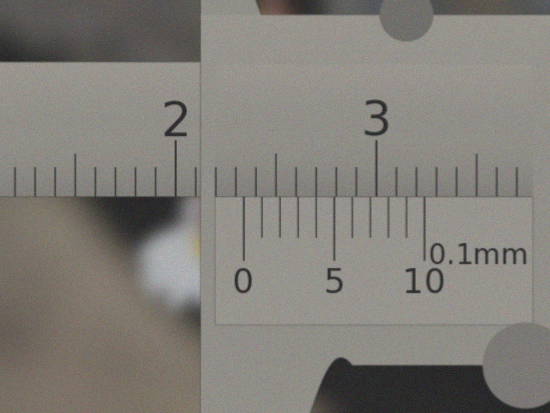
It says 23.4; mm
